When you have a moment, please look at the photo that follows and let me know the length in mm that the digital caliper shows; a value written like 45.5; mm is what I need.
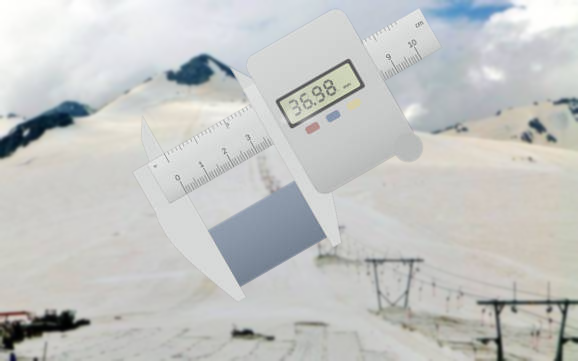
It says 36.98; mm
